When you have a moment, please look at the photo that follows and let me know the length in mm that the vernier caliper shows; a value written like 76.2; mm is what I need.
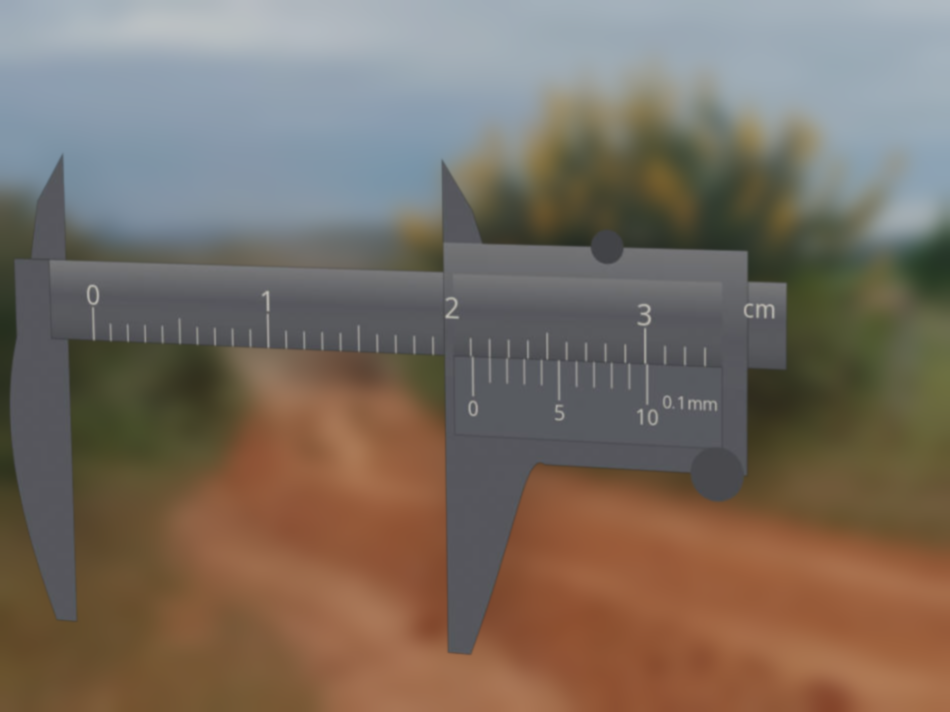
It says 21.1; mm
